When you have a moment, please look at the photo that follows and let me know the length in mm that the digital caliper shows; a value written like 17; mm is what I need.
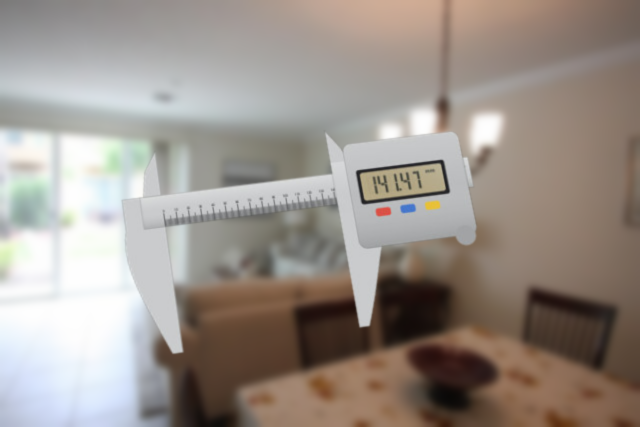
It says 141.47; mm
